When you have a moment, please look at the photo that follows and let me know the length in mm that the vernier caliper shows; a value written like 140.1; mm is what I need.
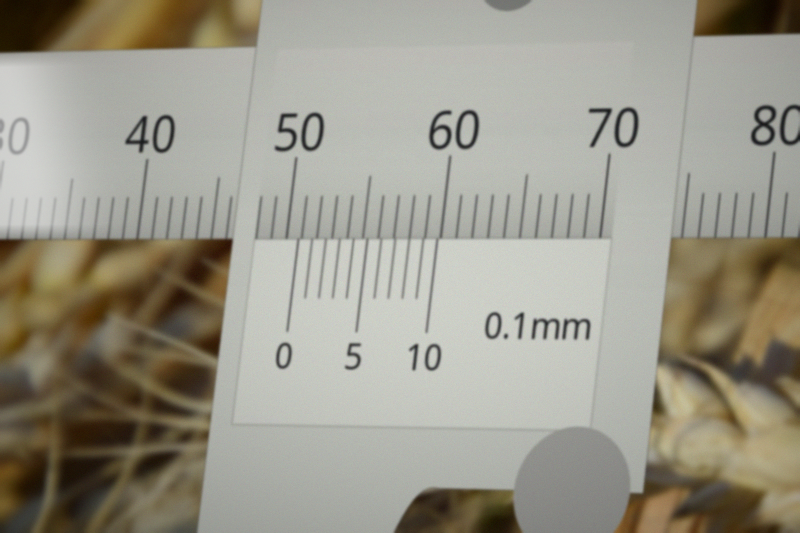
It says 50.8; mm
